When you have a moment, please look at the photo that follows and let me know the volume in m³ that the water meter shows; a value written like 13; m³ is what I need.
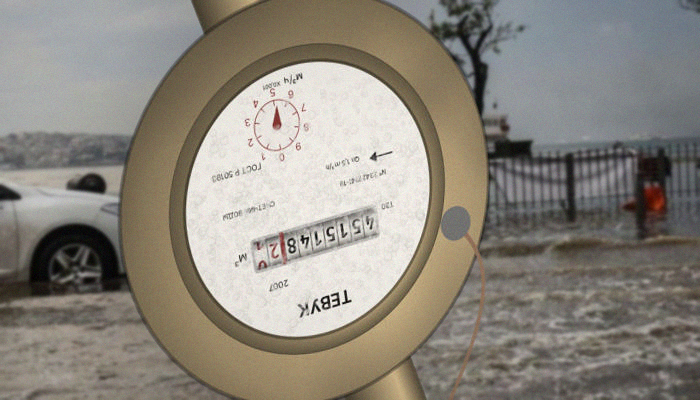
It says 4515148.205; m³
